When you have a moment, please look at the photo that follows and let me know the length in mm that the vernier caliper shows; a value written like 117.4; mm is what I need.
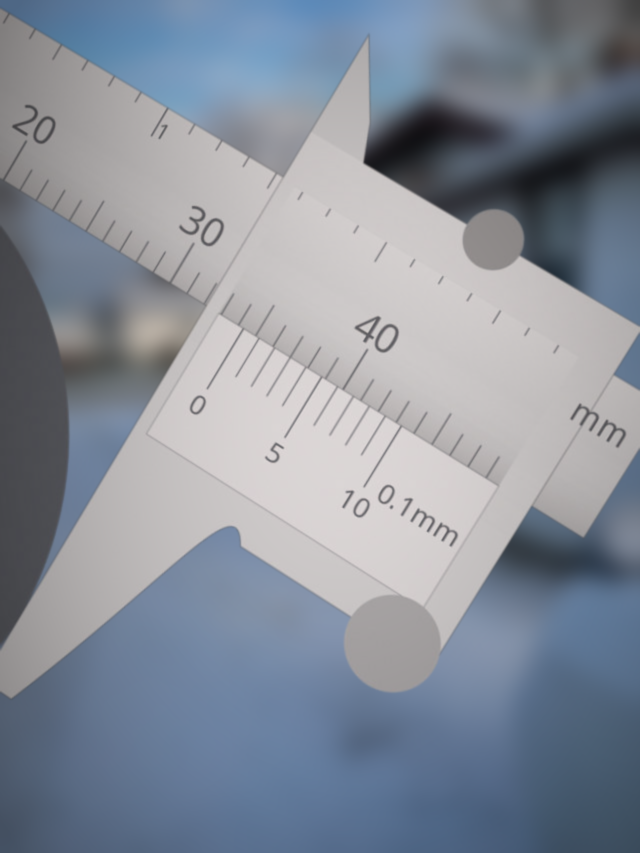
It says 34.3; mm
